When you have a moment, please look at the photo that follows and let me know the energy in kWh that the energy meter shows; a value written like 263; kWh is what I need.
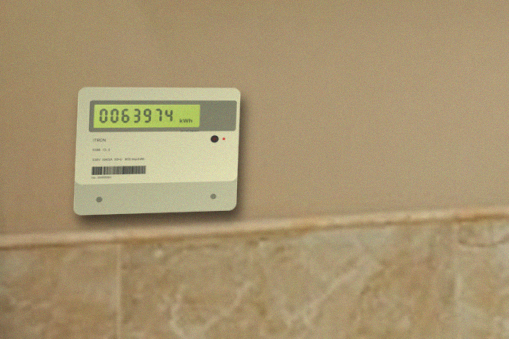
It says 63974; kWh
